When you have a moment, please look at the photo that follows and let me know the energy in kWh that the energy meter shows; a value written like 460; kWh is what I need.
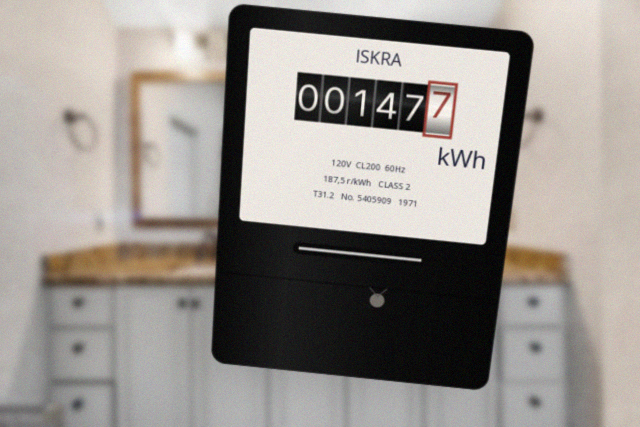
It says 147.7; kWh
